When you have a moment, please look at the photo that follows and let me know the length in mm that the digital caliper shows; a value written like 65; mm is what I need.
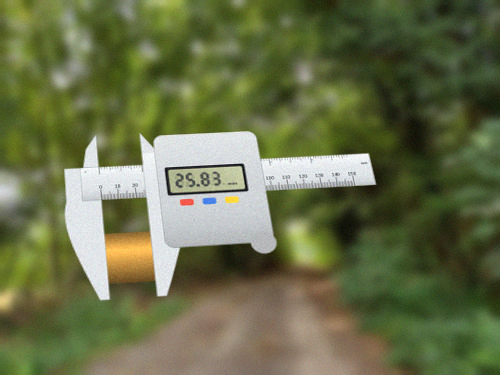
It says 25.83; mm
